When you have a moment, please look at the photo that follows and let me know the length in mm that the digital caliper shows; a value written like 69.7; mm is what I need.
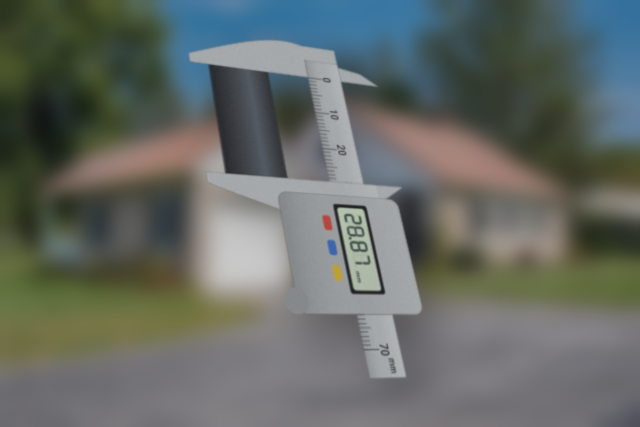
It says 28.87; mm
